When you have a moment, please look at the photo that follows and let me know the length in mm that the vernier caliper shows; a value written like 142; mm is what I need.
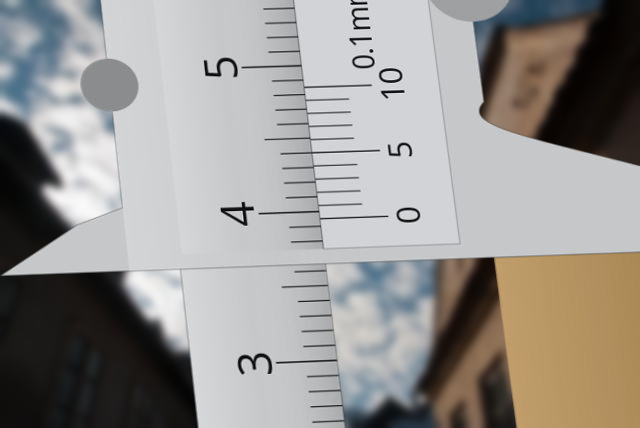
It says 39.5; mm
